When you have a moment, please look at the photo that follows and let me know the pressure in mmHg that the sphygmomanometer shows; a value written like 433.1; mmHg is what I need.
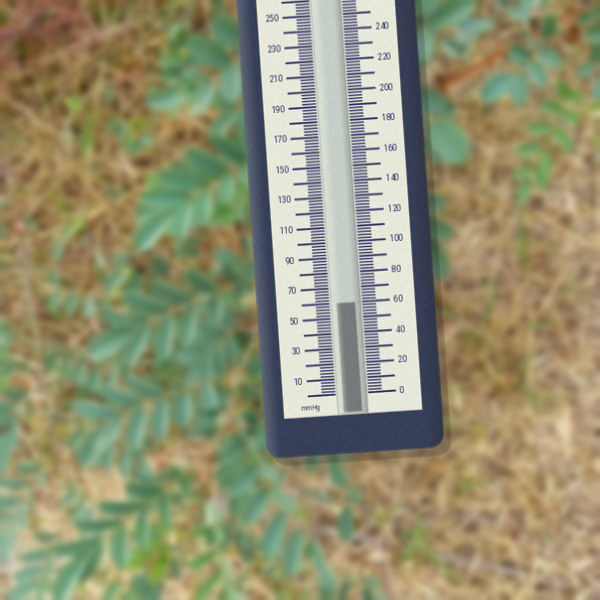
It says 60; mmHg
